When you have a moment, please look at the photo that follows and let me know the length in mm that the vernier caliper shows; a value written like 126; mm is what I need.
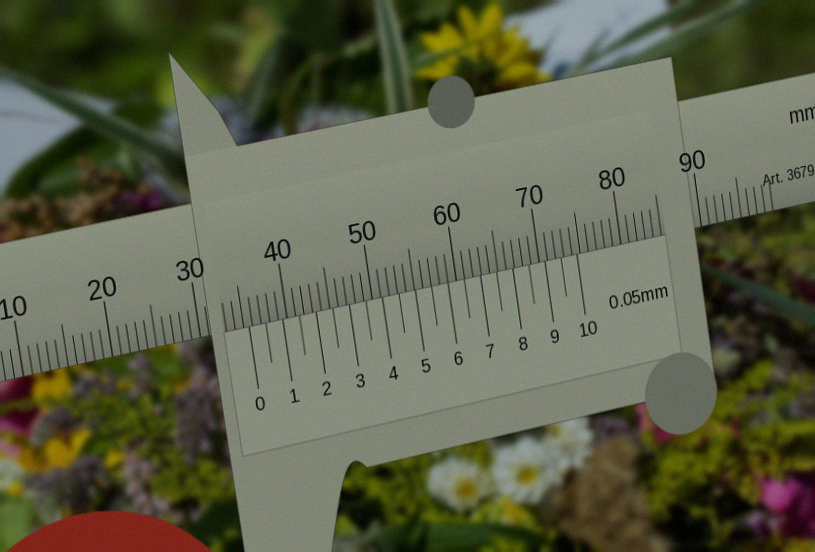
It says 35.6; mm
